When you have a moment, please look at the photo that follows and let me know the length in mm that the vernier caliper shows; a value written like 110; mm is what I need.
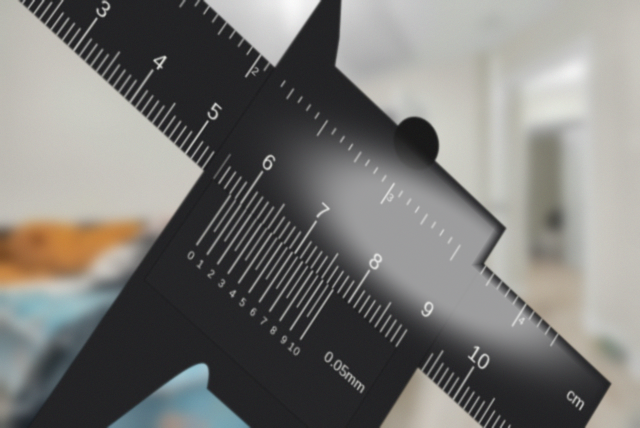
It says 58.2; mm
